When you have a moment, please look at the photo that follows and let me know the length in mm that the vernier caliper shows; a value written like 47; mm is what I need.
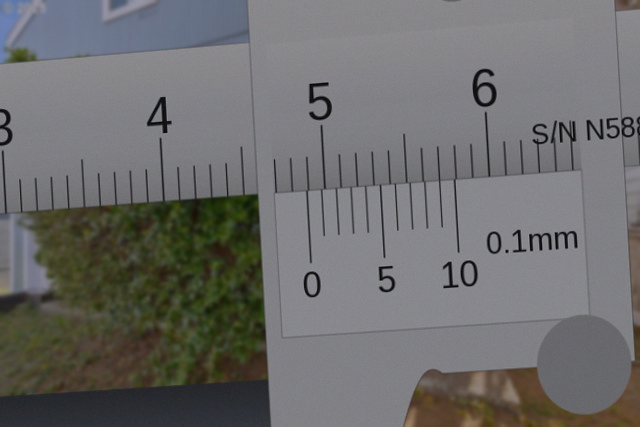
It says 48.9; mm
